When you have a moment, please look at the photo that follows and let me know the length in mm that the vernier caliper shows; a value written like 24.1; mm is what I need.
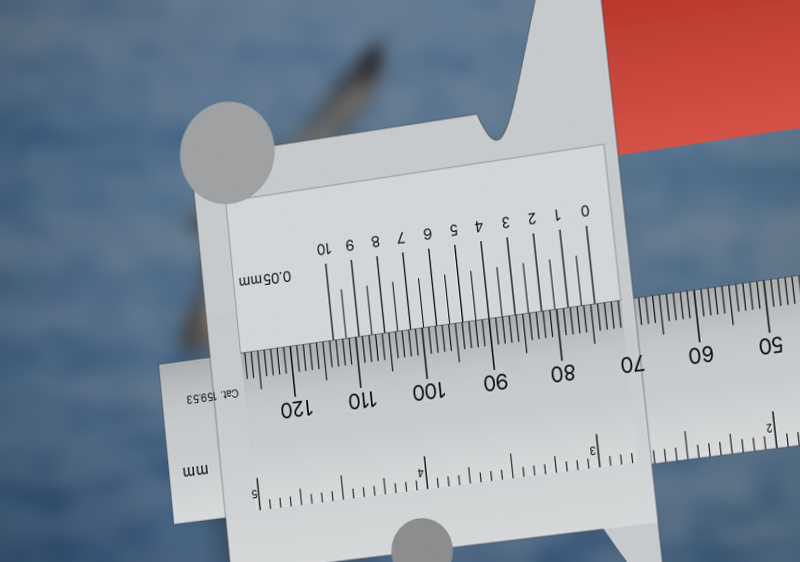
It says 74.4; mm
